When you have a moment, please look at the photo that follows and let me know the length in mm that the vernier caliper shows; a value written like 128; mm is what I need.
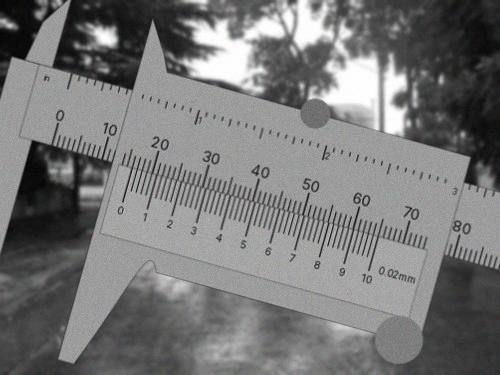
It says 16.0; mm
